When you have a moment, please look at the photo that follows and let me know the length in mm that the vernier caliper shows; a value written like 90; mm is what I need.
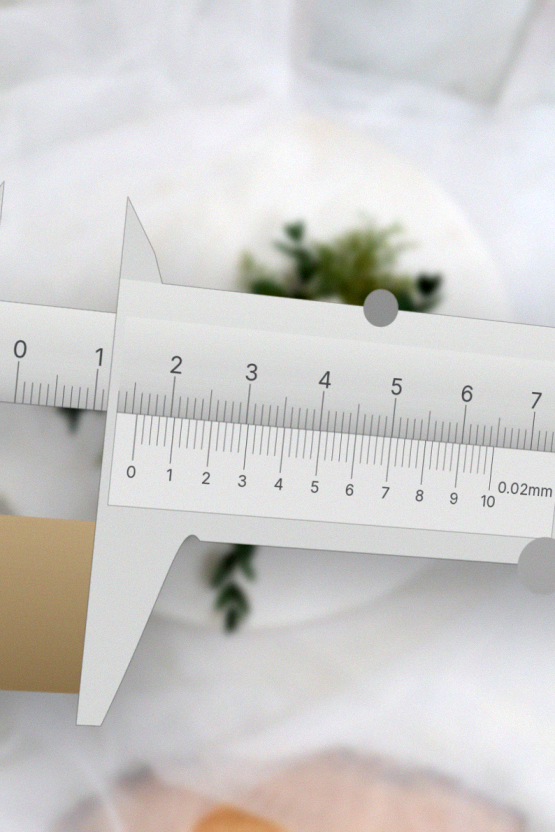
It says 15.6; mm
